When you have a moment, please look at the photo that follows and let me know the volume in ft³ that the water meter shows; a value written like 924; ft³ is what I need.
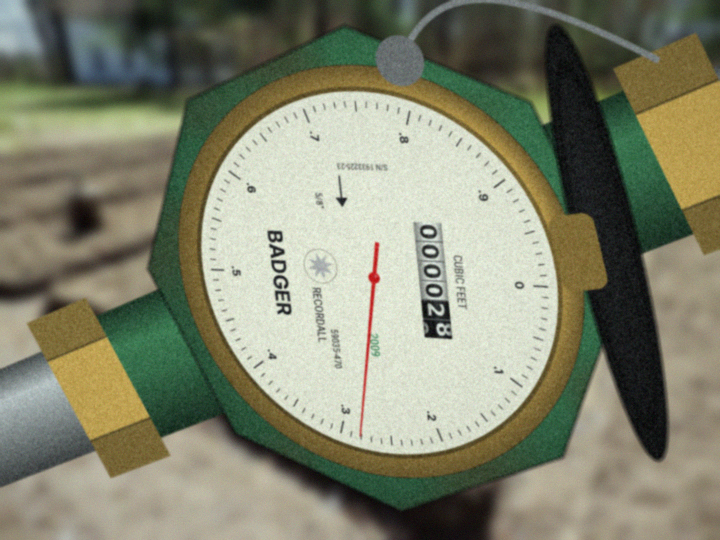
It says 28.28; ft³
